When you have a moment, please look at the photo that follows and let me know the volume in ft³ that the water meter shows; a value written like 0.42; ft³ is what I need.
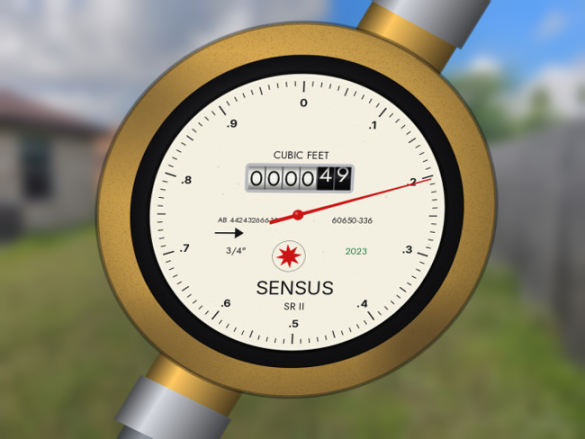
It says 49.20; ft³
